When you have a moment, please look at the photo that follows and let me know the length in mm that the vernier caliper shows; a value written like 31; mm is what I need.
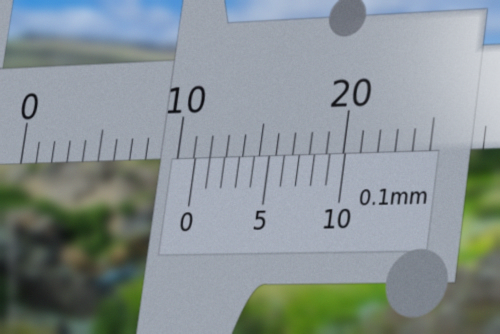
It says 11.1; mm
